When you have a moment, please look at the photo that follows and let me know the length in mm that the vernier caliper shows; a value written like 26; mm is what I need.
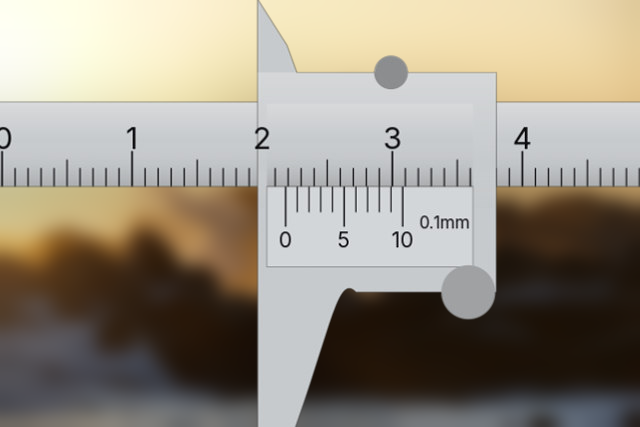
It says 21.8; mm
